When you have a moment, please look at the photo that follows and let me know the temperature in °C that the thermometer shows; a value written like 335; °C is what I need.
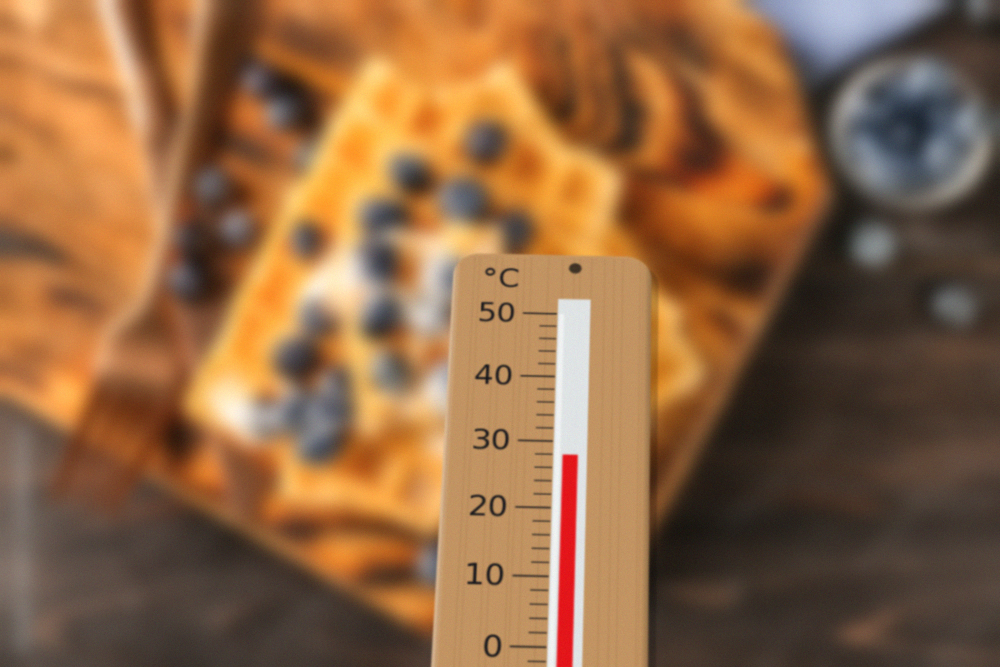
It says 28; °C
